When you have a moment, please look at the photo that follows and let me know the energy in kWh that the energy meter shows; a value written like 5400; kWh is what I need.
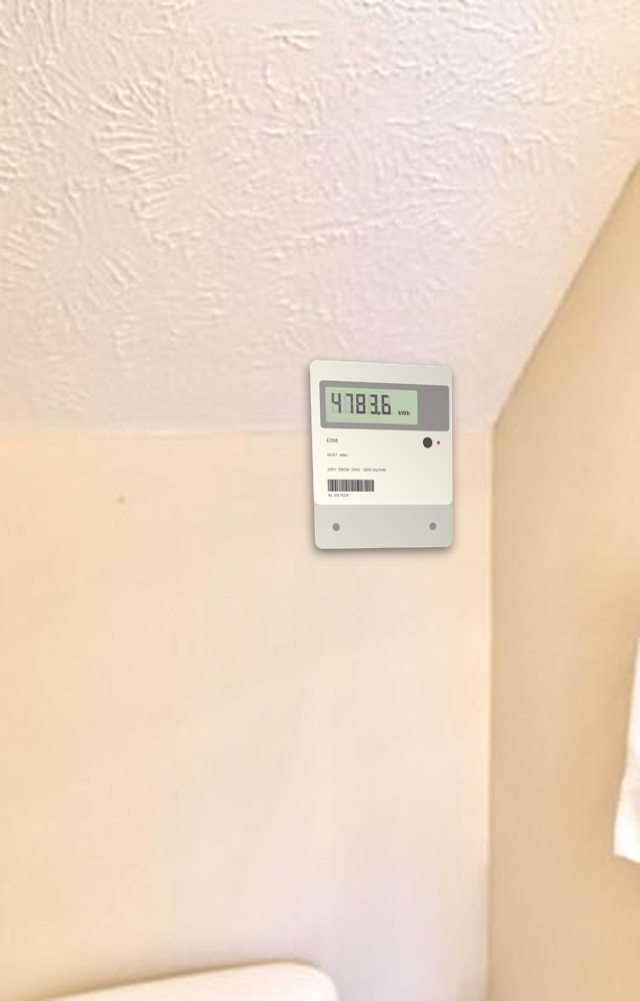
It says 4783.6; kWh
